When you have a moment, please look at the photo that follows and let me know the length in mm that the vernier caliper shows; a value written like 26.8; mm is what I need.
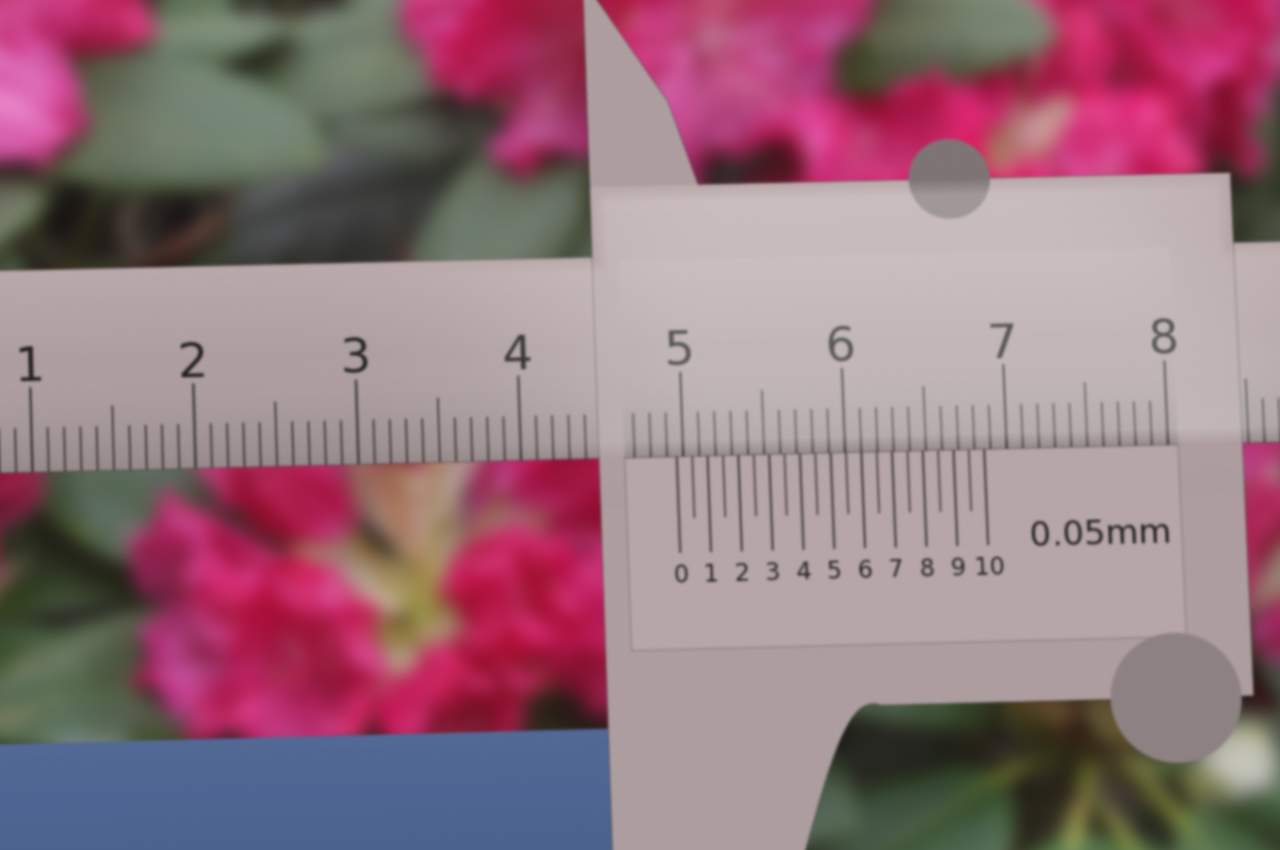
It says 49.6; mm
